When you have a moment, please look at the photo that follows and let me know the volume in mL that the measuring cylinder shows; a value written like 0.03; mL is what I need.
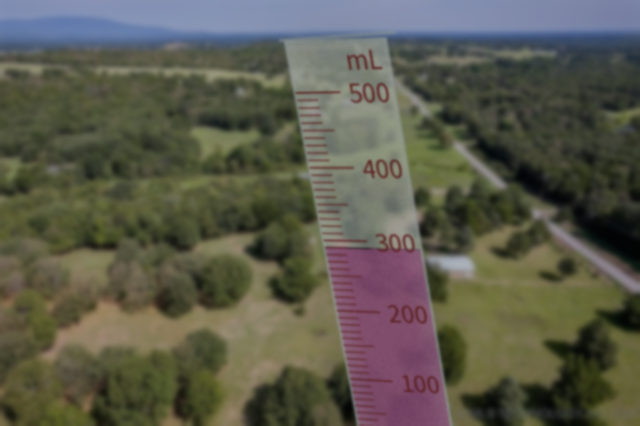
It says 290; mL
